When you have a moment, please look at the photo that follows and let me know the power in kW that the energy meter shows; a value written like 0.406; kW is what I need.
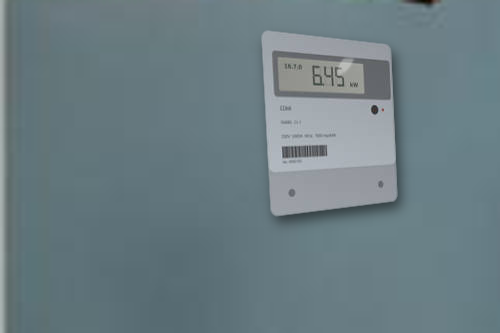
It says 6.45; kW
